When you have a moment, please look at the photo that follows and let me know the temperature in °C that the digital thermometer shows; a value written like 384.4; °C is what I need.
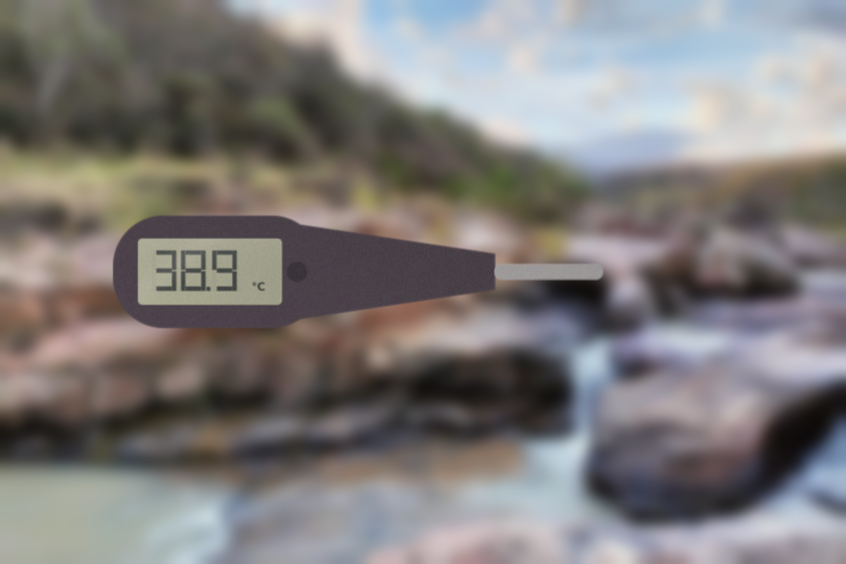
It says 38.9; °C
